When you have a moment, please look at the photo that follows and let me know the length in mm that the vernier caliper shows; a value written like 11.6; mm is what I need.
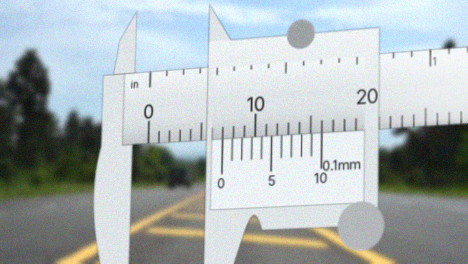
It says 7.0; mm
